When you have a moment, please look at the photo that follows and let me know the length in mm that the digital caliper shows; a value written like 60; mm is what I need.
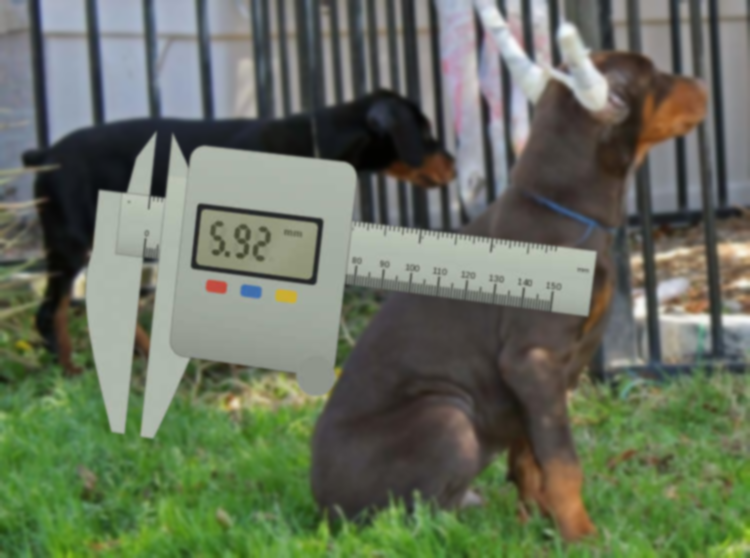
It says 5.92; mm
